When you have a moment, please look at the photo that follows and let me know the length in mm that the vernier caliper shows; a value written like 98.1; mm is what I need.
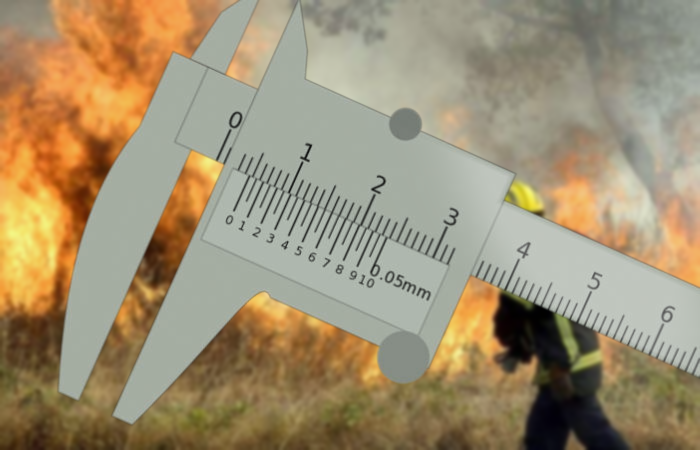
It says 4.6; mm
